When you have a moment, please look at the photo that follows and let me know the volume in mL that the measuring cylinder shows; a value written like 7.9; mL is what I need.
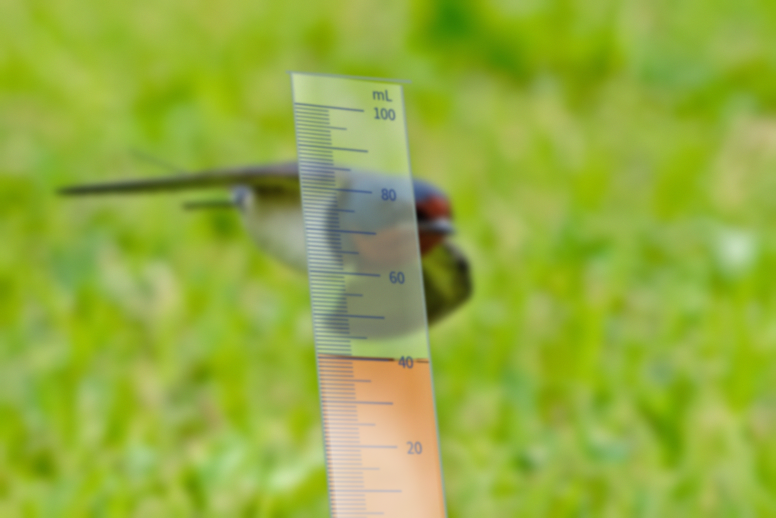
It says 40; mL
